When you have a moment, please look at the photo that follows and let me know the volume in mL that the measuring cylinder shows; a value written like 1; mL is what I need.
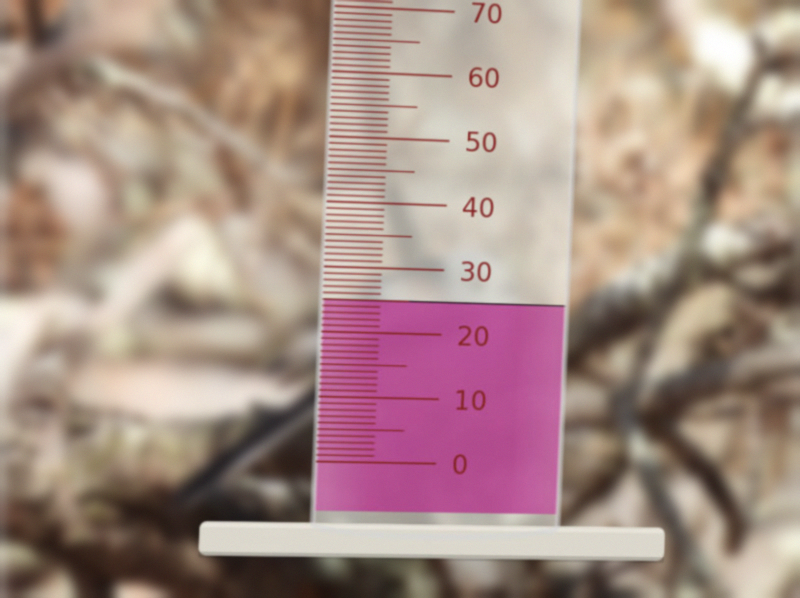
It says 25; mL
